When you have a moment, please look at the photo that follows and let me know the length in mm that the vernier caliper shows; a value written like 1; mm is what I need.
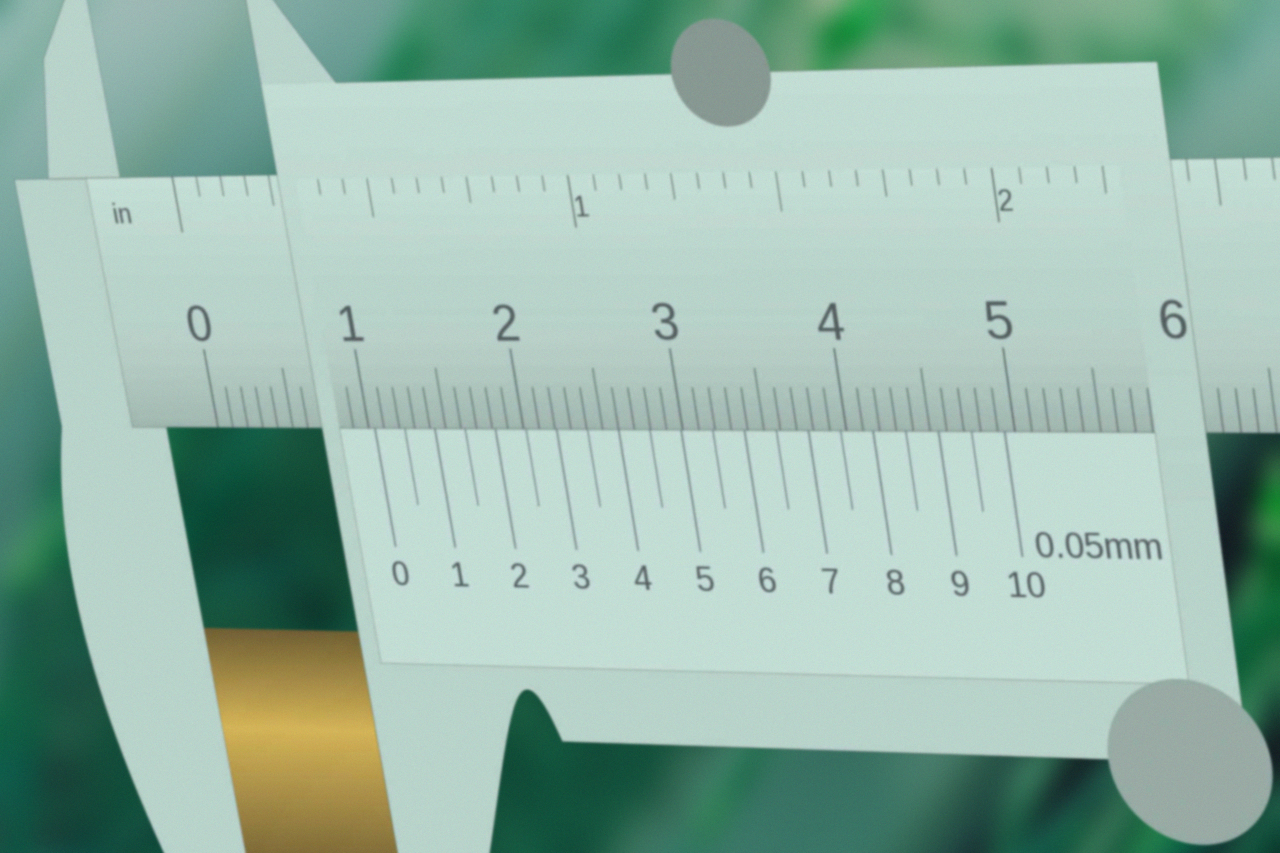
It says 10.4; mm
